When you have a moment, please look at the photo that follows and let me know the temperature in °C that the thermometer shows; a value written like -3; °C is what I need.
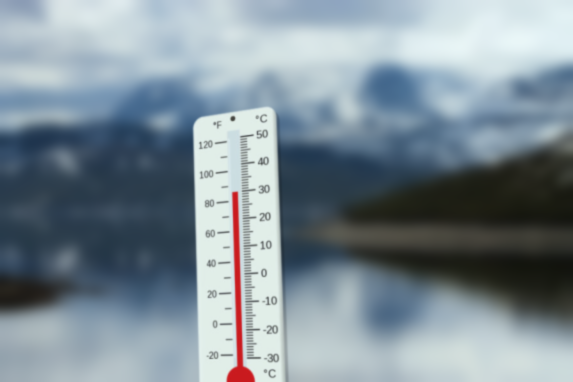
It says 30; °C
